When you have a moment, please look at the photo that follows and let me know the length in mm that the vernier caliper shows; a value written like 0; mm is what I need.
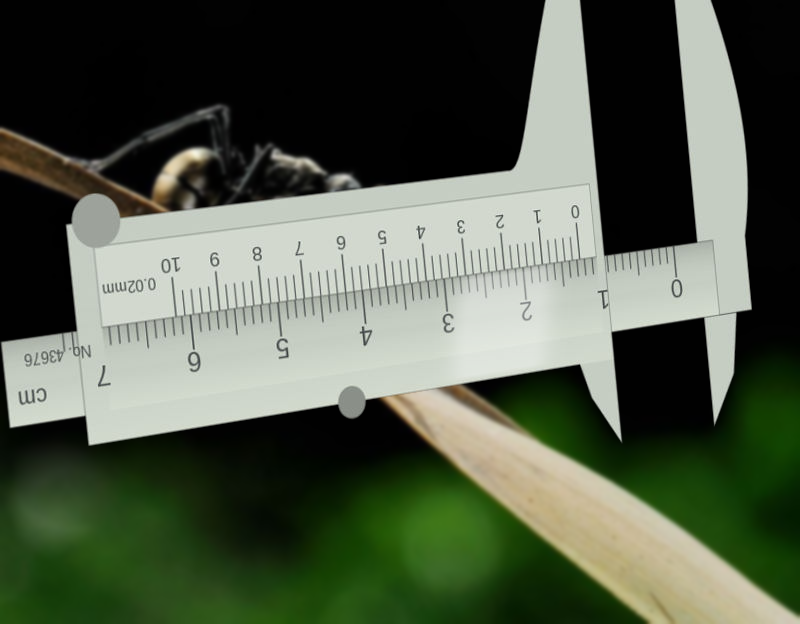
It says 12.6; mm
